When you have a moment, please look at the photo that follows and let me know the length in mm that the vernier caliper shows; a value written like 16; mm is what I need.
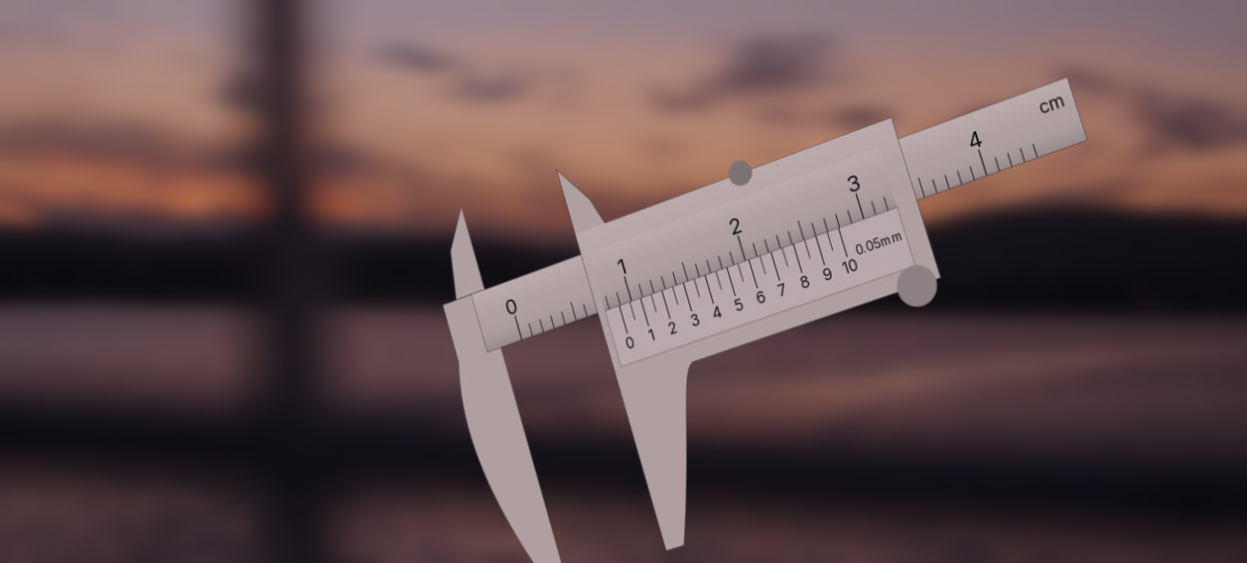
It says 8.9; mm
